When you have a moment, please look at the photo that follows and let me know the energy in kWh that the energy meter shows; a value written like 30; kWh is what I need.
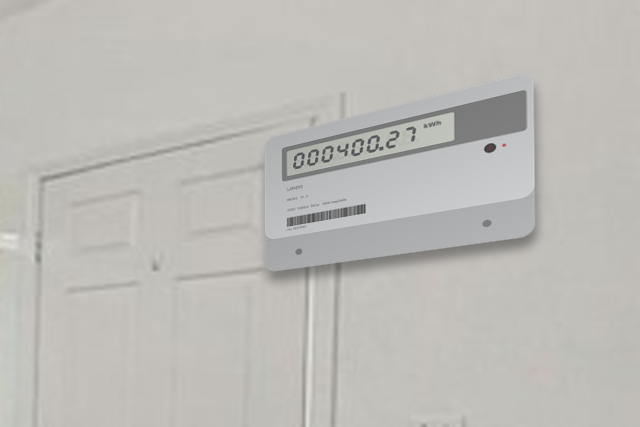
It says 400.27; kWh
